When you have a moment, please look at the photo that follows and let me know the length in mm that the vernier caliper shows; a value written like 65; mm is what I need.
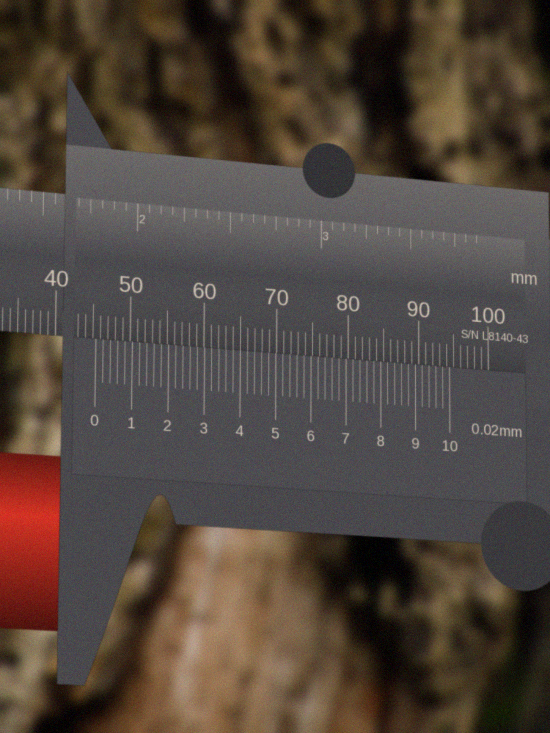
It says 45.4; mm
